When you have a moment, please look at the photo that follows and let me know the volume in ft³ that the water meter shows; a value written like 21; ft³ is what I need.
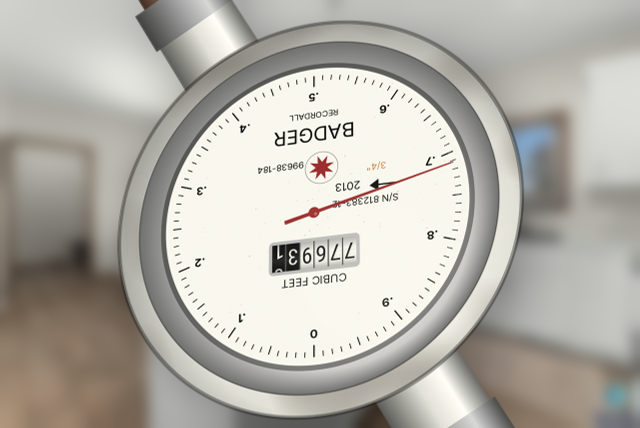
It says 776930.71; ft³
